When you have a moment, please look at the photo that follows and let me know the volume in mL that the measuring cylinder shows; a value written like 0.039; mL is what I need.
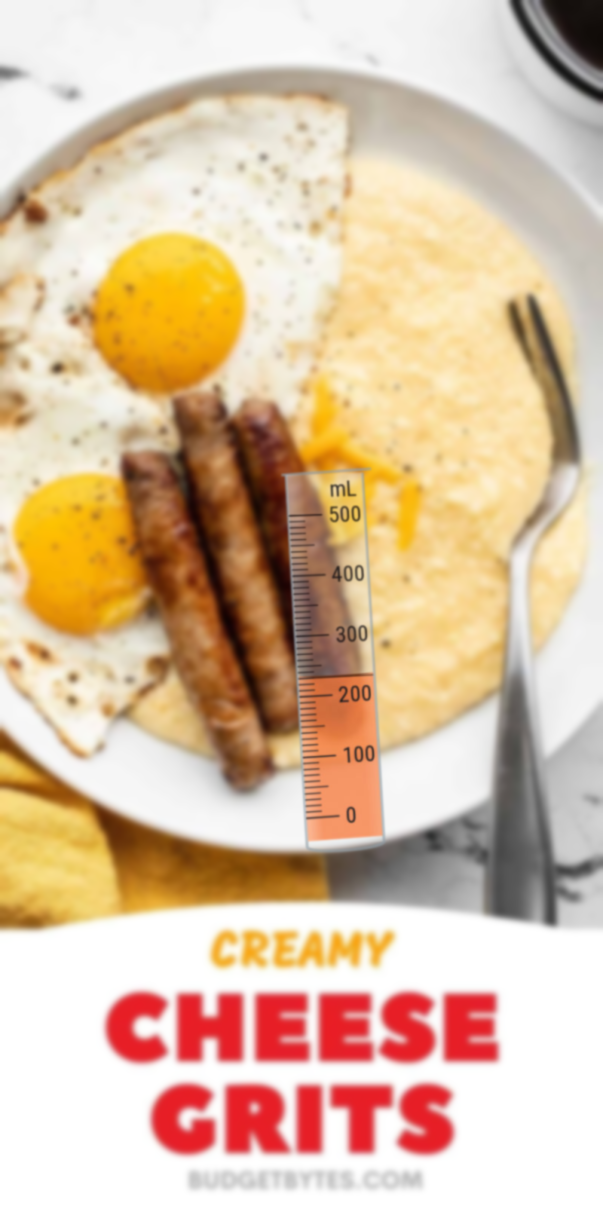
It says 230; mL
